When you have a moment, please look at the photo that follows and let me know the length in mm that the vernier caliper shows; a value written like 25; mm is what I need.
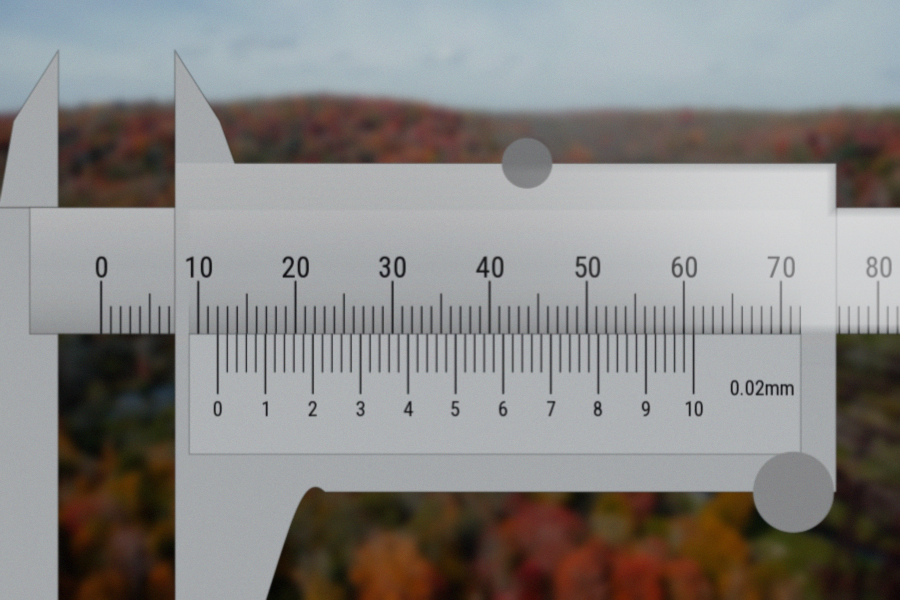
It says 12.0; mm
